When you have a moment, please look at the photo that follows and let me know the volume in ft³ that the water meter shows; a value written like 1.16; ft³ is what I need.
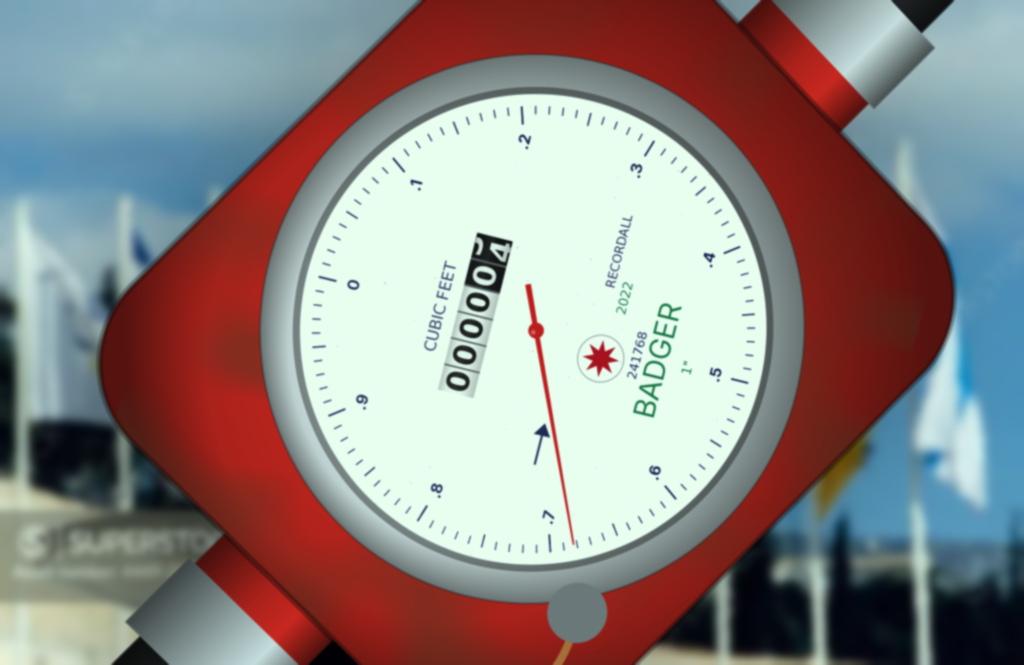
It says 3.68; ft³
